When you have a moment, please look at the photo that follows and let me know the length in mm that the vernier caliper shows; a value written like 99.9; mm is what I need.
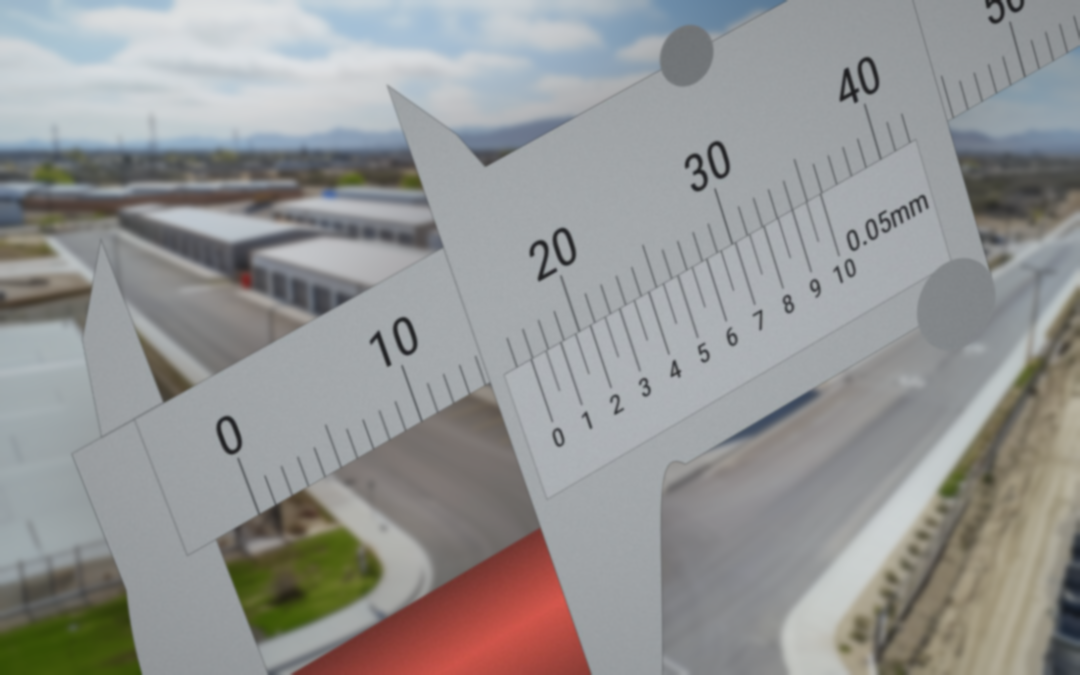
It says 16.9; mm
